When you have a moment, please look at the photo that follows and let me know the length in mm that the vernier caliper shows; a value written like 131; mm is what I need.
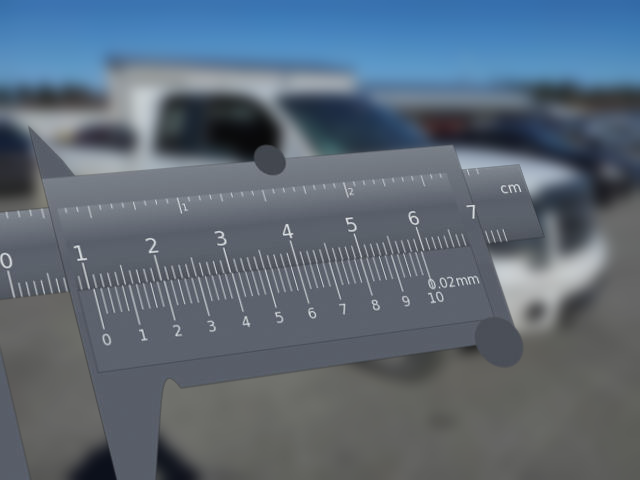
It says 10.6; mm
